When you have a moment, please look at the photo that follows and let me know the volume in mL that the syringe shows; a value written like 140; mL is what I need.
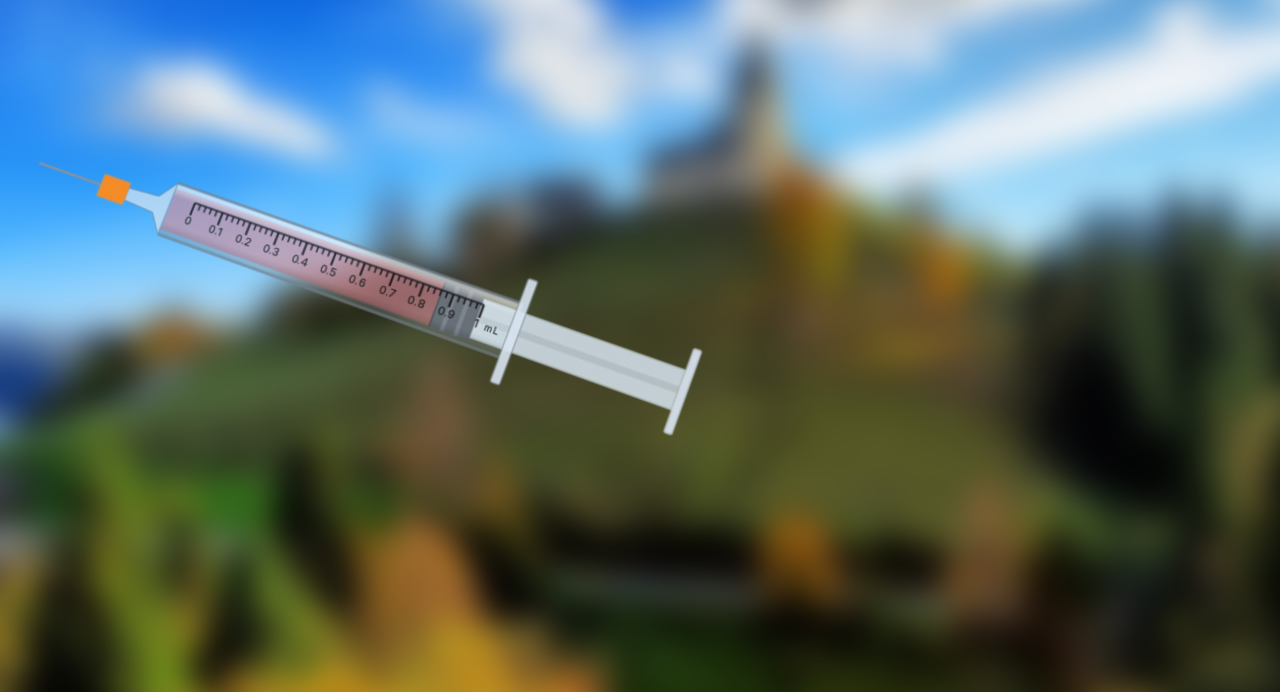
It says 0.86; mL
